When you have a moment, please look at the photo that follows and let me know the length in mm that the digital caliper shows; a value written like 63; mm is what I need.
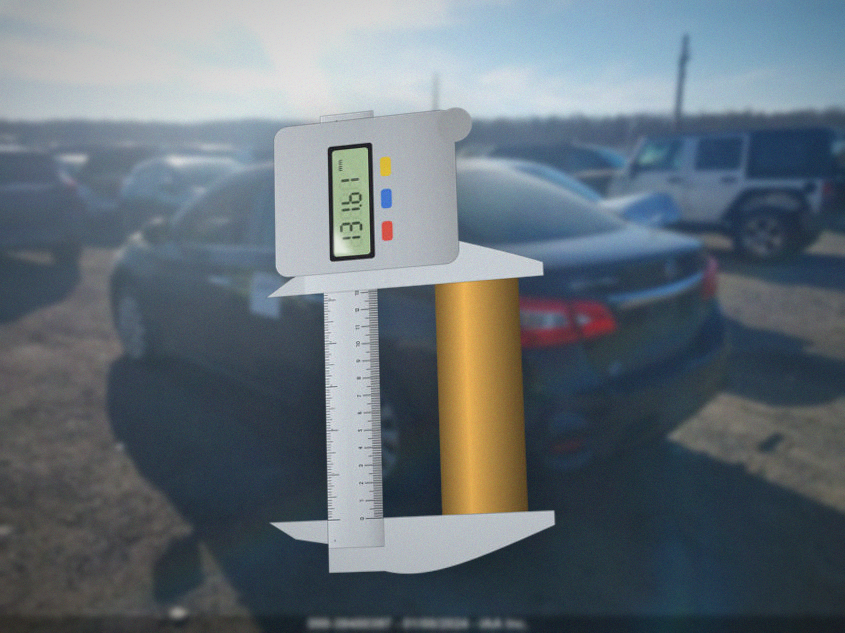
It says 131.61; mm
